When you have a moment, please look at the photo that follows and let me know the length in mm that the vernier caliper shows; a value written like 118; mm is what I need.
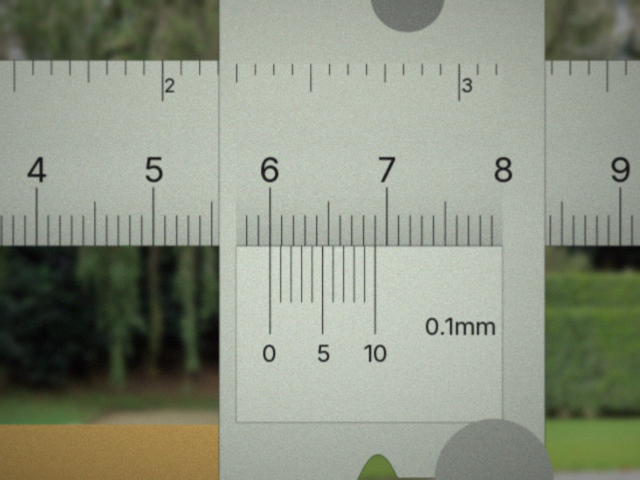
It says 60.0; mm
